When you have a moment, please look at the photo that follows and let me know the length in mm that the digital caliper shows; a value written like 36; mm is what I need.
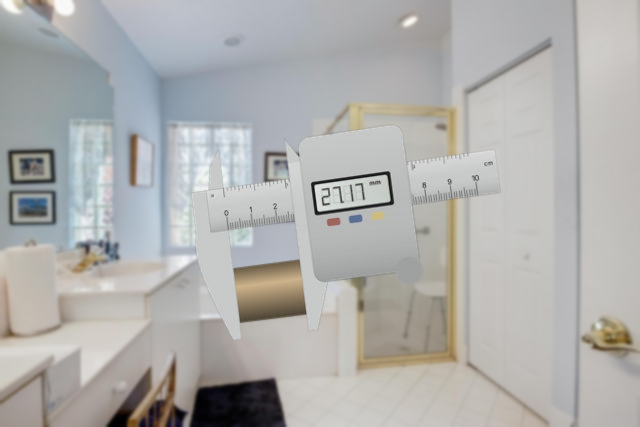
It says 27.17; mm
